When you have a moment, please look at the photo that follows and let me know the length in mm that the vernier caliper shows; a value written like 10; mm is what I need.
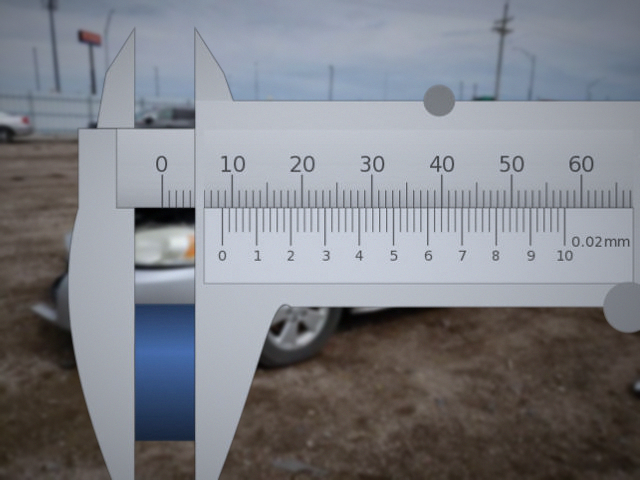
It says 8.6; mm
